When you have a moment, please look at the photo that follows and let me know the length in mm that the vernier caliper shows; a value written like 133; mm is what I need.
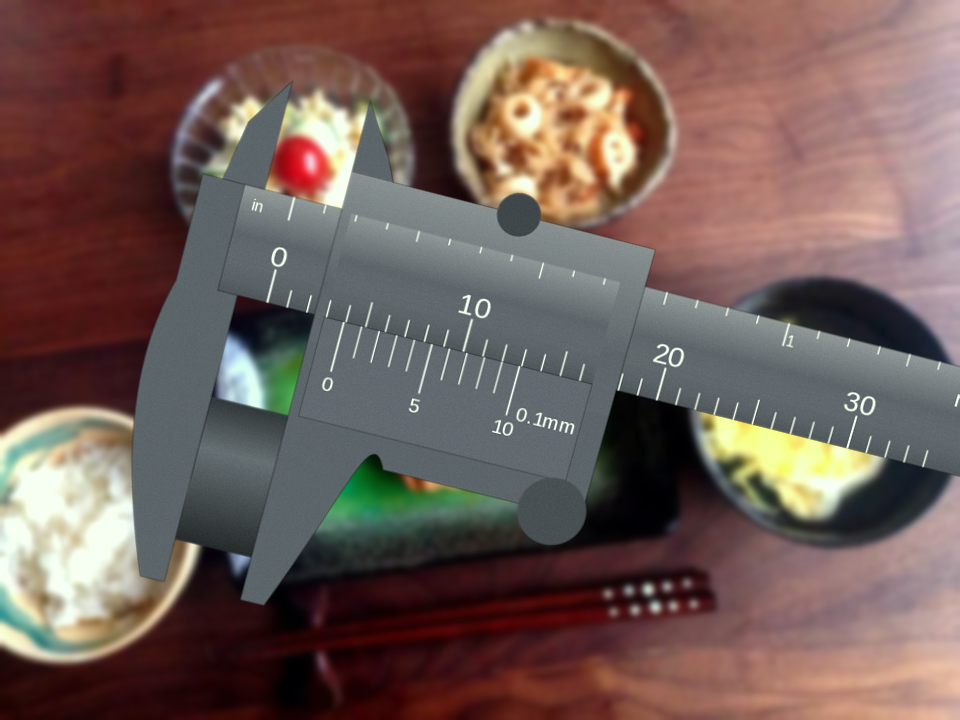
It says 3.9; mm
